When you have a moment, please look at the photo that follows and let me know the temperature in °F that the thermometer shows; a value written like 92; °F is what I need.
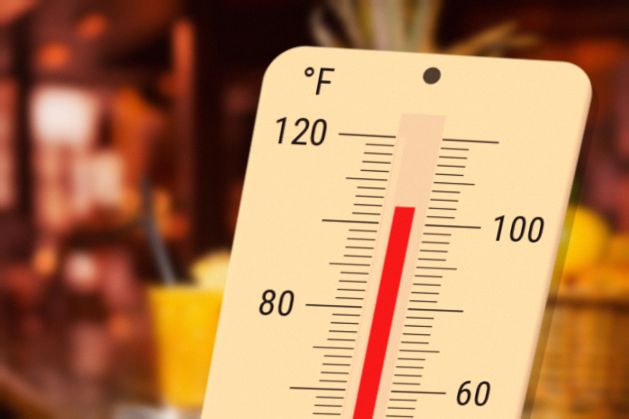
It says 104; °F
